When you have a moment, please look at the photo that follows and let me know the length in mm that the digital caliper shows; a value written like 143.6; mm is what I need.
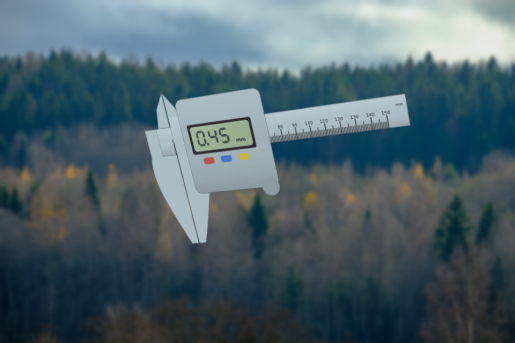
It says 0.45; mm
